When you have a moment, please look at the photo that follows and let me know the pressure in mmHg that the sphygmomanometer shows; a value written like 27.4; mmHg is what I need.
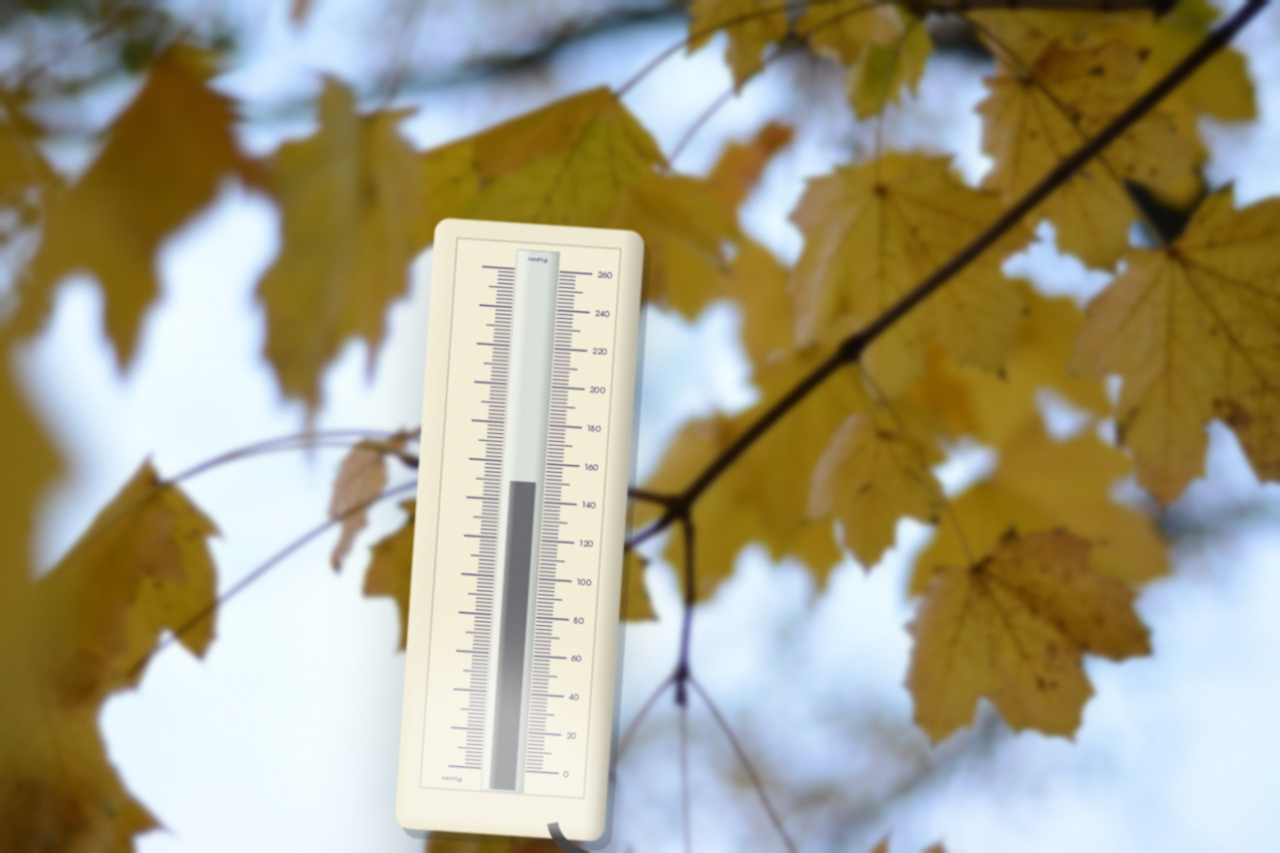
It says 150; mmHg
